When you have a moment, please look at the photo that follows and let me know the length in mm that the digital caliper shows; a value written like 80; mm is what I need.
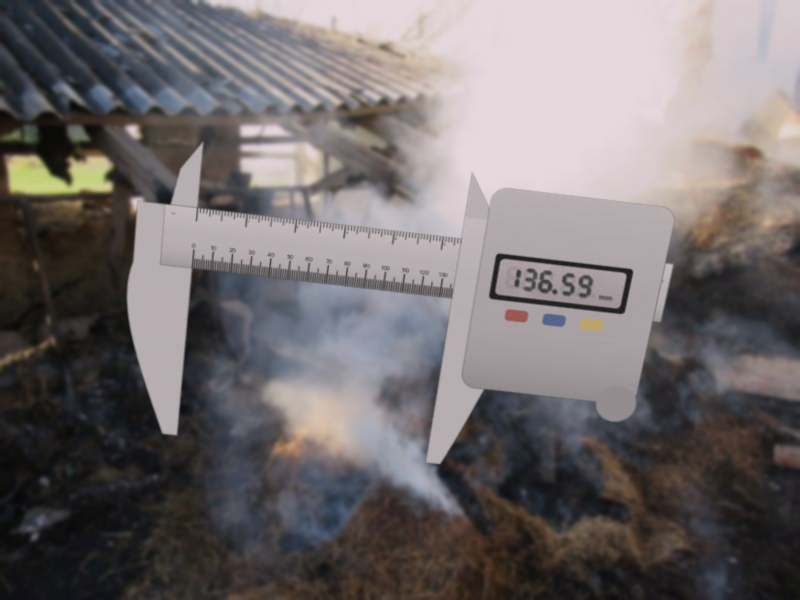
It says 136.59; mm
